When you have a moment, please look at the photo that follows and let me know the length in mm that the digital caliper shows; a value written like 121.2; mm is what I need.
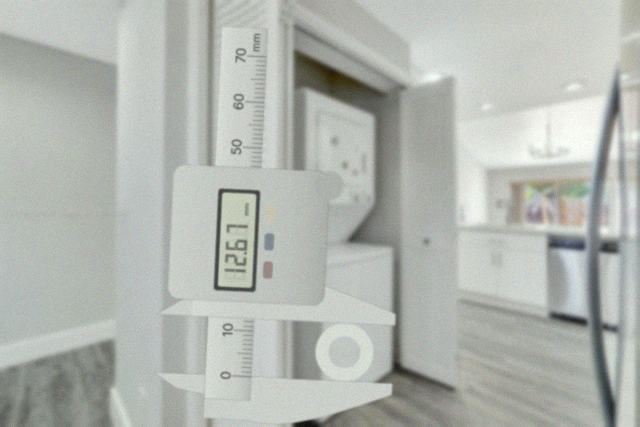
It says 12.67; mm
